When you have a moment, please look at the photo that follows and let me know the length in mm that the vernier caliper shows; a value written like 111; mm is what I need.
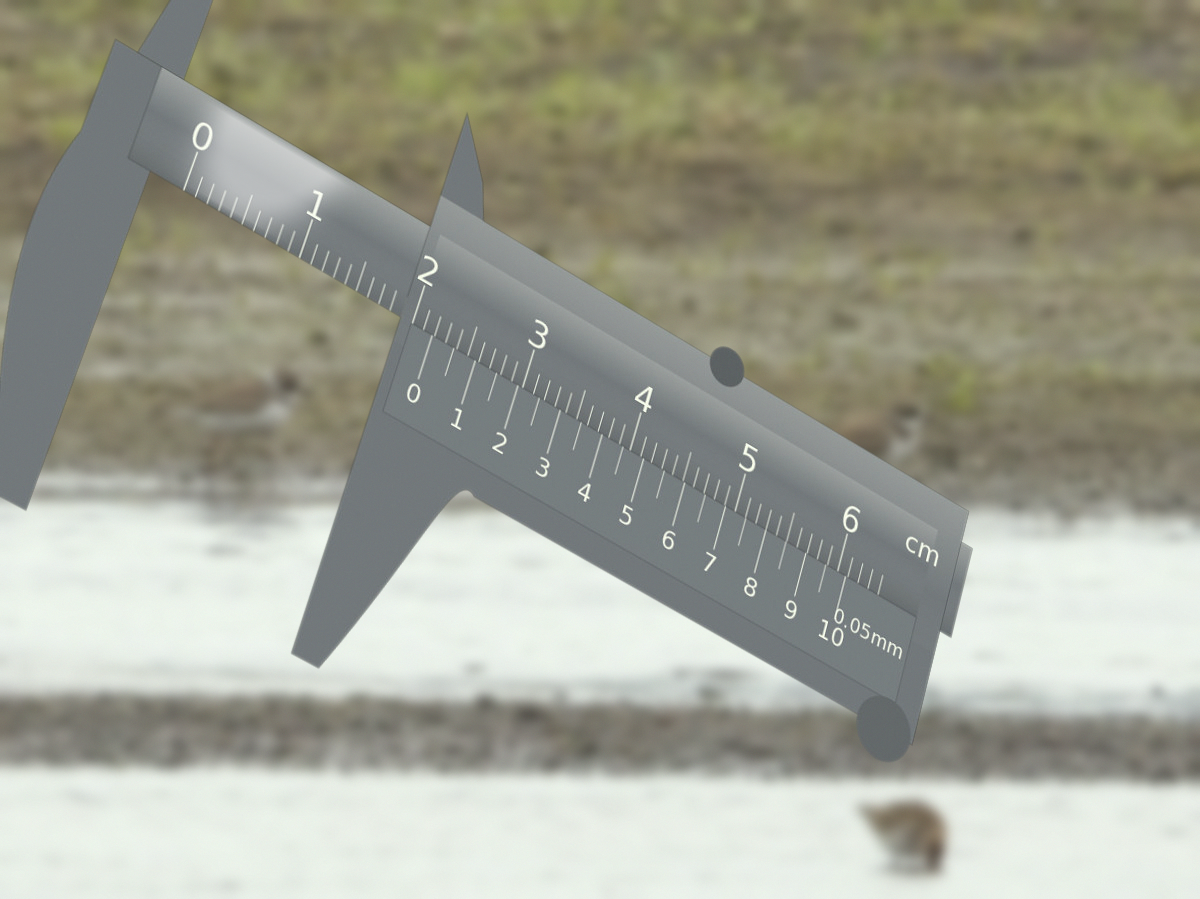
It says 21.8; mm
